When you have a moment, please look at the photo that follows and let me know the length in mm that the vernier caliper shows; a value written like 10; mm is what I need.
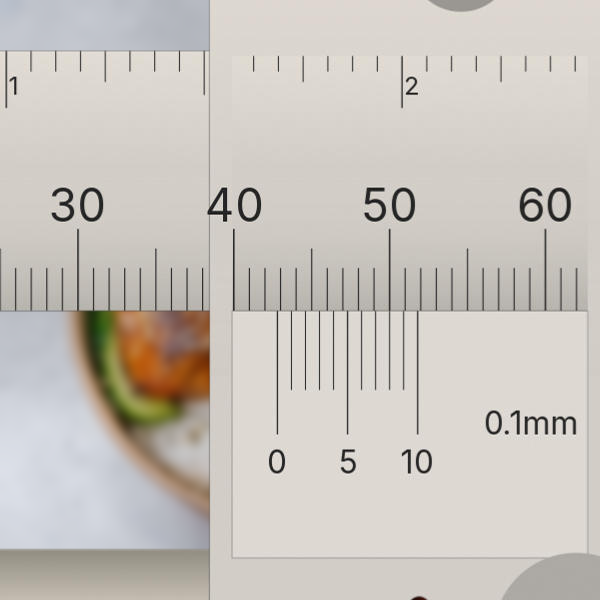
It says 42.8; mm
